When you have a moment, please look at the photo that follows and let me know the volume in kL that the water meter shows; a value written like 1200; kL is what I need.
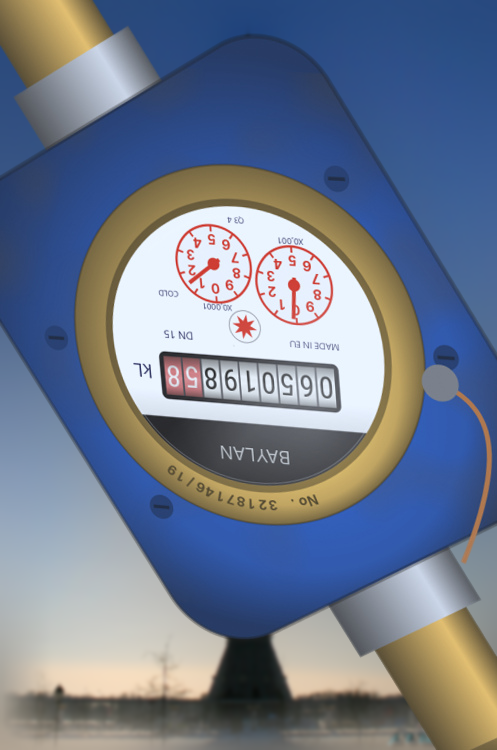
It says 650198.5801; kL
